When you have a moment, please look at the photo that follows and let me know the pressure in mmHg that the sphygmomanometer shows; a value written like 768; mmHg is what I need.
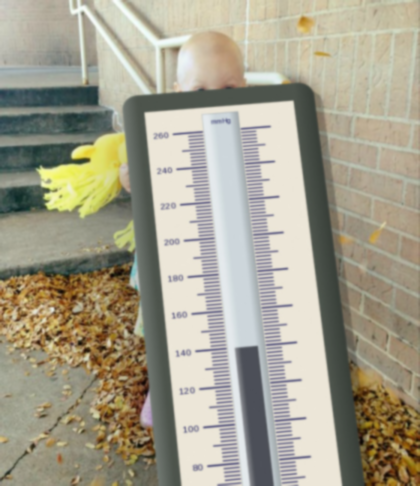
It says 140; mmHg
